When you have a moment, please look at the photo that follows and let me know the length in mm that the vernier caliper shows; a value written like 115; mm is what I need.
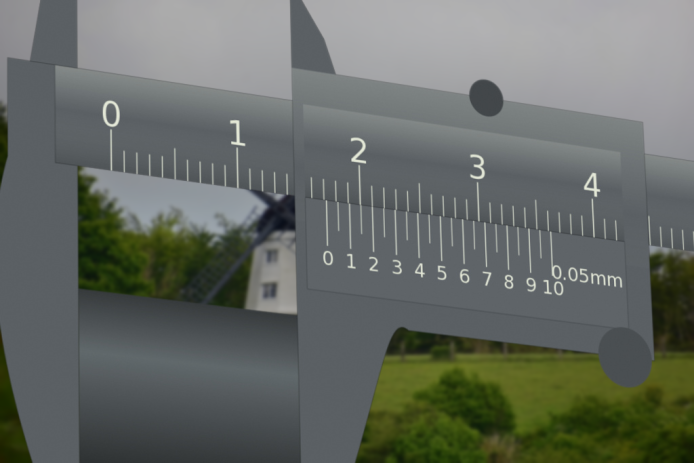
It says 17.2; mm
